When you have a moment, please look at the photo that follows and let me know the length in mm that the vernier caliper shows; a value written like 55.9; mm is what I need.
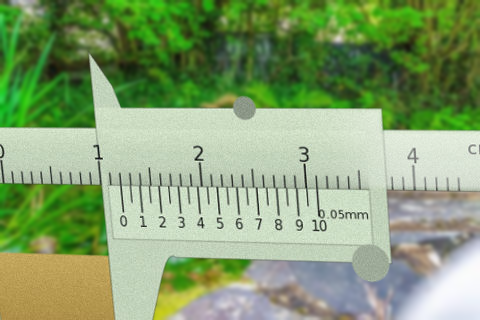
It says 12.0; mm
